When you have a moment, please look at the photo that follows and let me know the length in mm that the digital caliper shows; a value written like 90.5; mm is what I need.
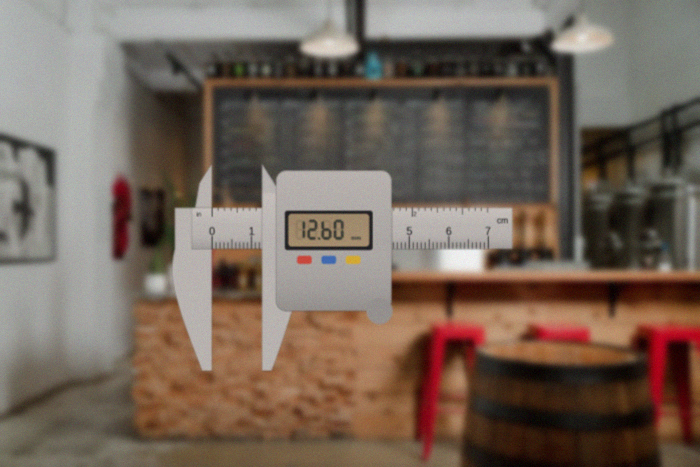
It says 12.60; mm
